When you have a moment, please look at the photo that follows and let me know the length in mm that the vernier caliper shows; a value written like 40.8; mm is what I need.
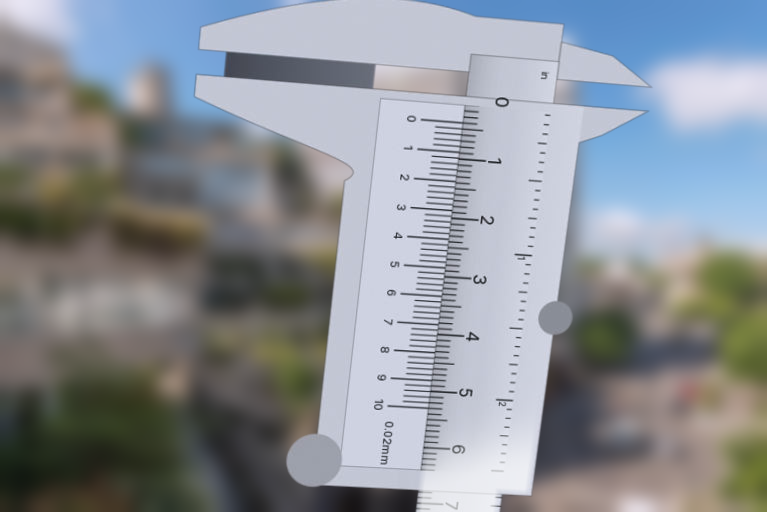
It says 4.0; mm
